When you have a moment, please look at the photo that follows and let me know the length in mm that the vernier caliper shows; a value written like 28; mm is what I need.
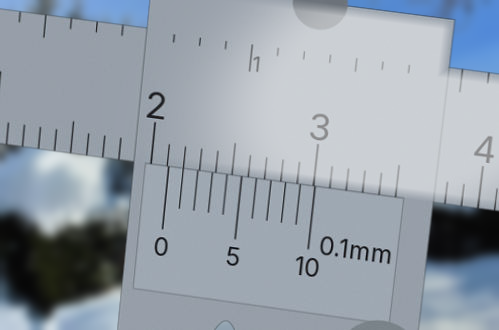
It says 21.1; mm
